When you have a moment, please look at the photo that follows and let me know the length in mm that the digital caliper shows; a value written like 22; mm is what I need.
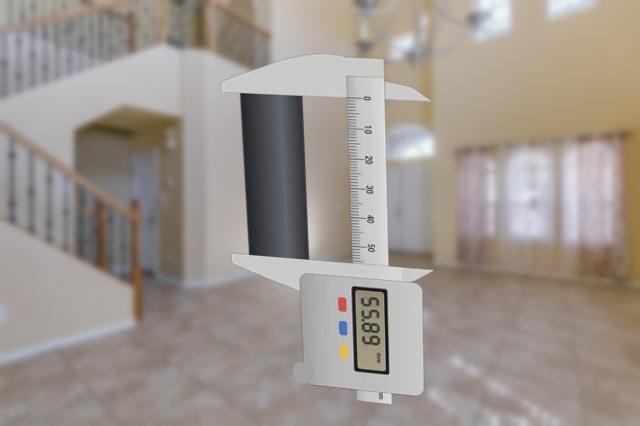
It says 55.89; mm
